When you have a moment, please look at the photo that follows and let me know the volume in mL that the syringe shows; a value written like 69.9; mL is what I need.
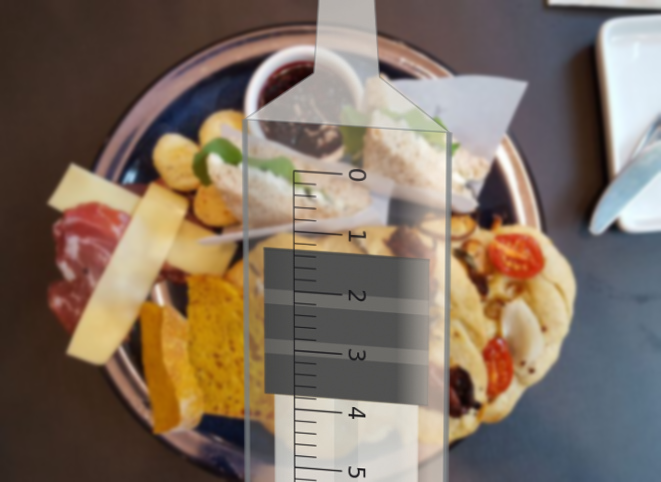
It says 1.3; mL
